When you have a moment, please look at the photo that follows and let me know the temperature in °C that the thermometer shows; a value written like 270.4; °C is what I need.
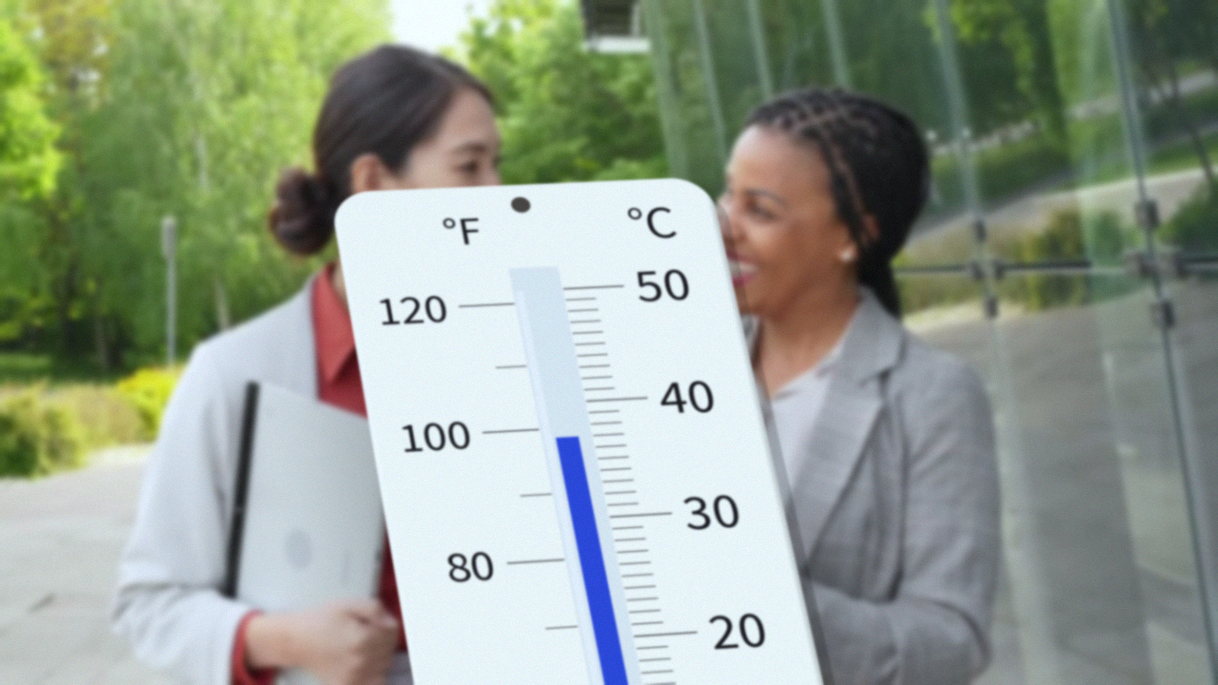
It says 37; °C
